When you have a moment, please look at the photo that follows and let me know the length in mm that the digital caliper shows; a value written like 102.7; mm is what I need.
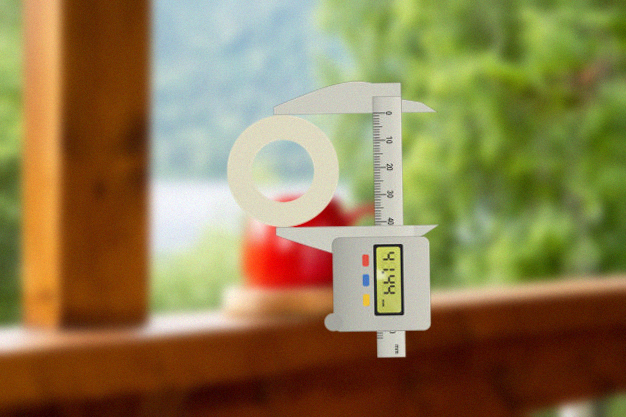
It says 41.44; mm
